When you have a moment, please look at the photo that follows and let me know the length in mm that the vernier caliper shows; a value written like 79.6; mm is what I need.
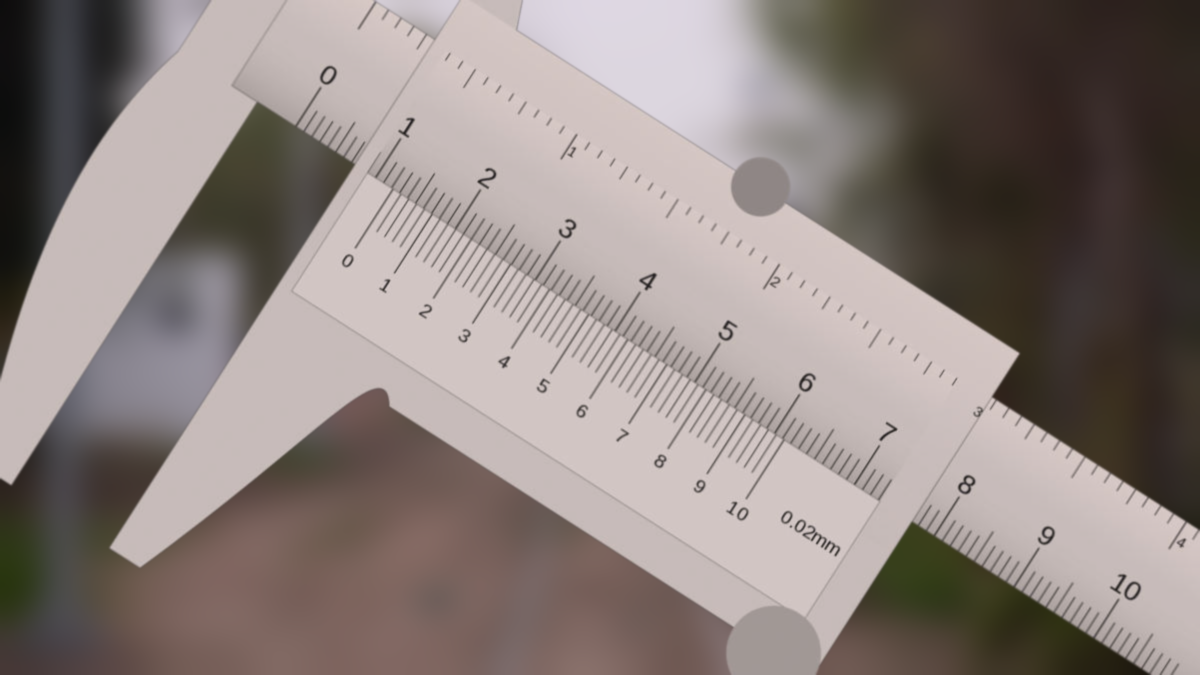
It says 12.2; mm
